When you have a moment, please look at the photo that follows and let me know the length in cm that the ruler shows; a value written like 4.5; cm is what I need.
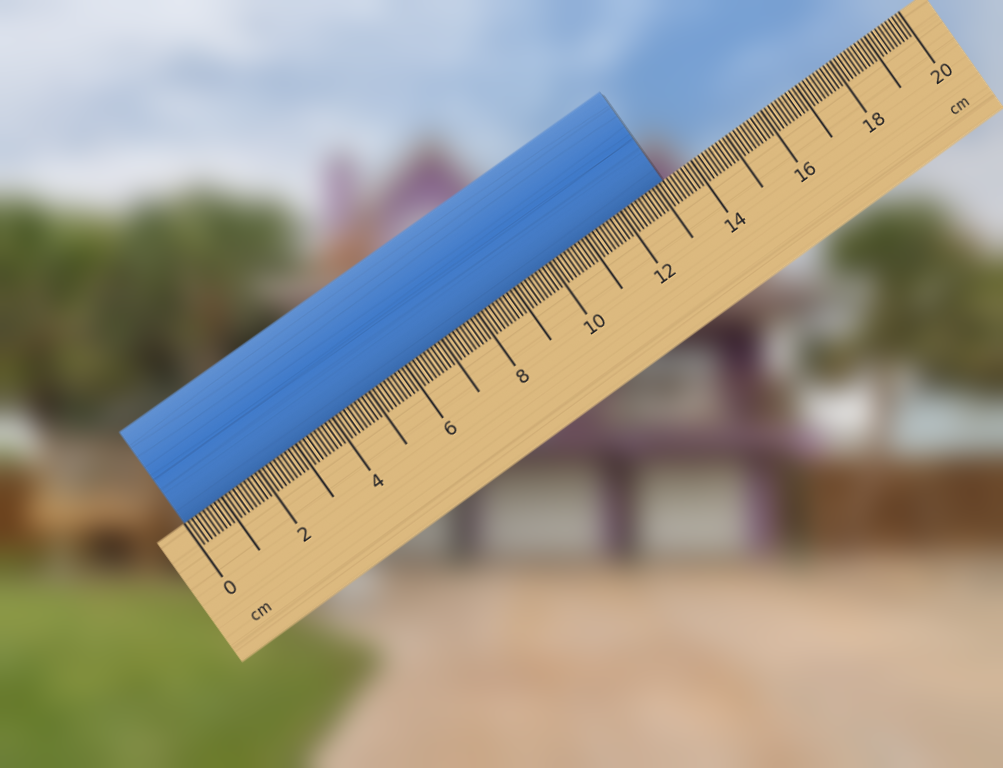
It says 13.2; cm
